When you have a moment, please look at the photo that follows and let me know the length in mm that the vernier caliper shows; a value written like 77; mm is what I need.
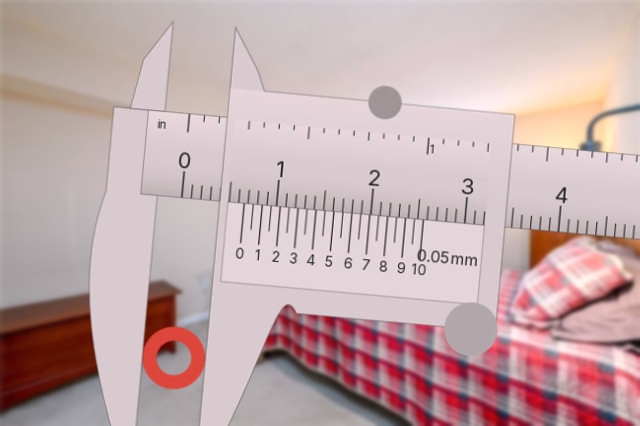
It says 6.6; mm
